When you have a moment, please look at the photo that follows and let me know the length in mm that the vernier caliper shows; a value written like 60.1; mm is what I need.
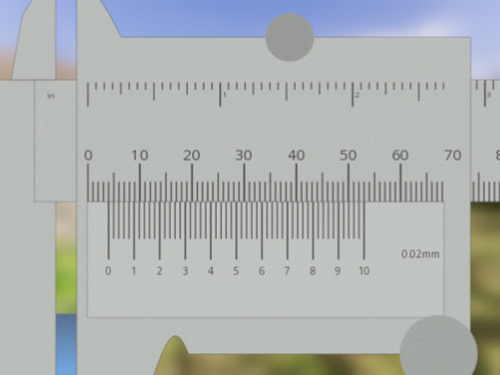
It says 4.0; mm
